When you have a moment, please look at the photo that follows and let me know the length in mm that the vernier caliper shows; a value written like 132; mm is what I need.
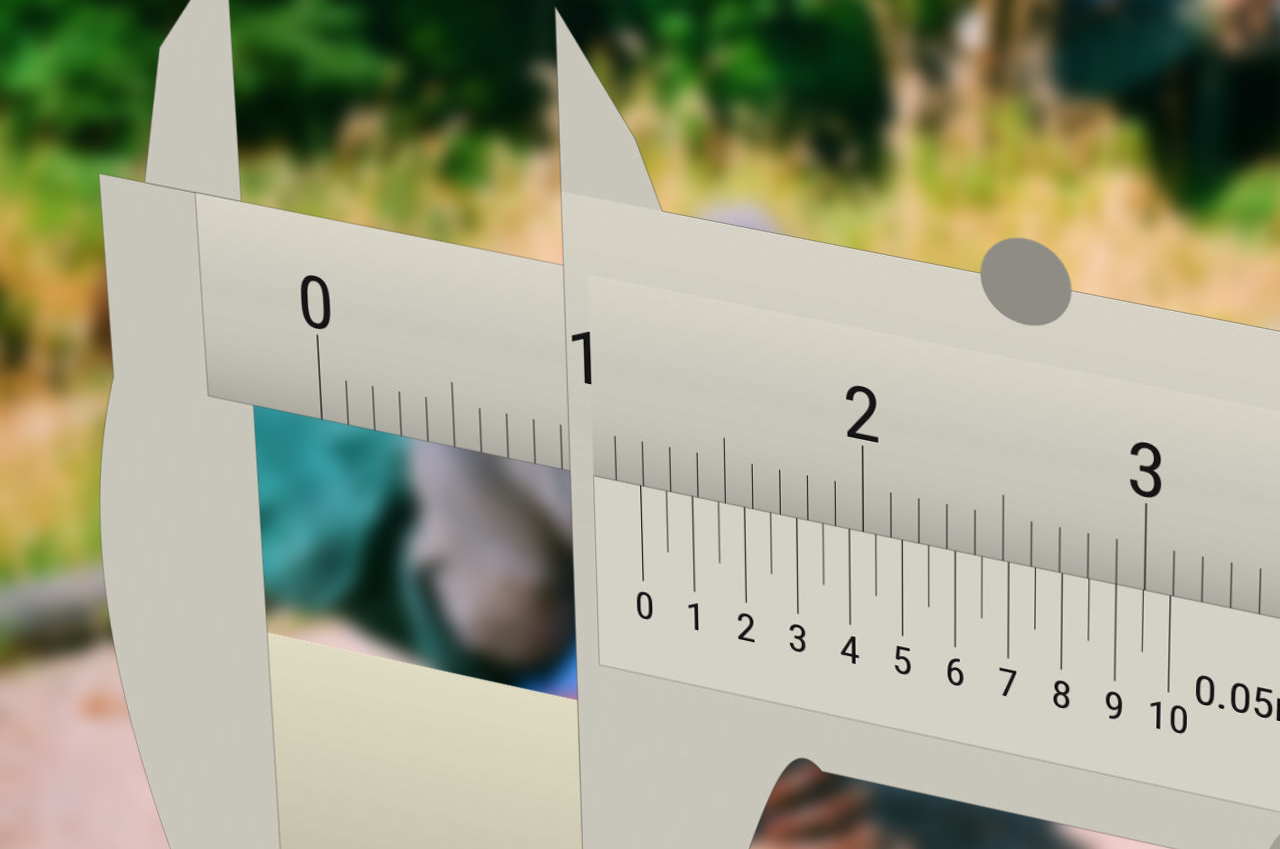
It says 11.90; mm
